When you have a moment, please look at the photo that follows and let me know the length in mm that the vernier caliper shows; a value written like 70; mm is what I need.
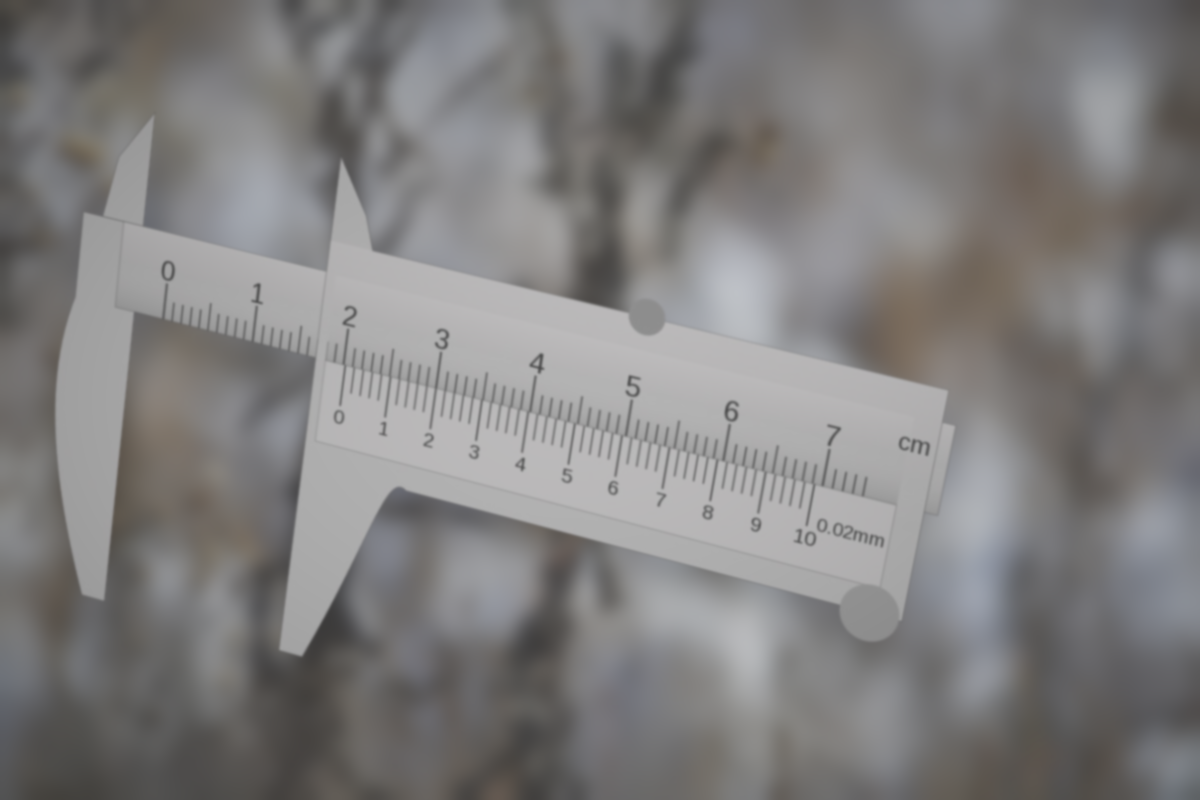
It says 20.2; mm
